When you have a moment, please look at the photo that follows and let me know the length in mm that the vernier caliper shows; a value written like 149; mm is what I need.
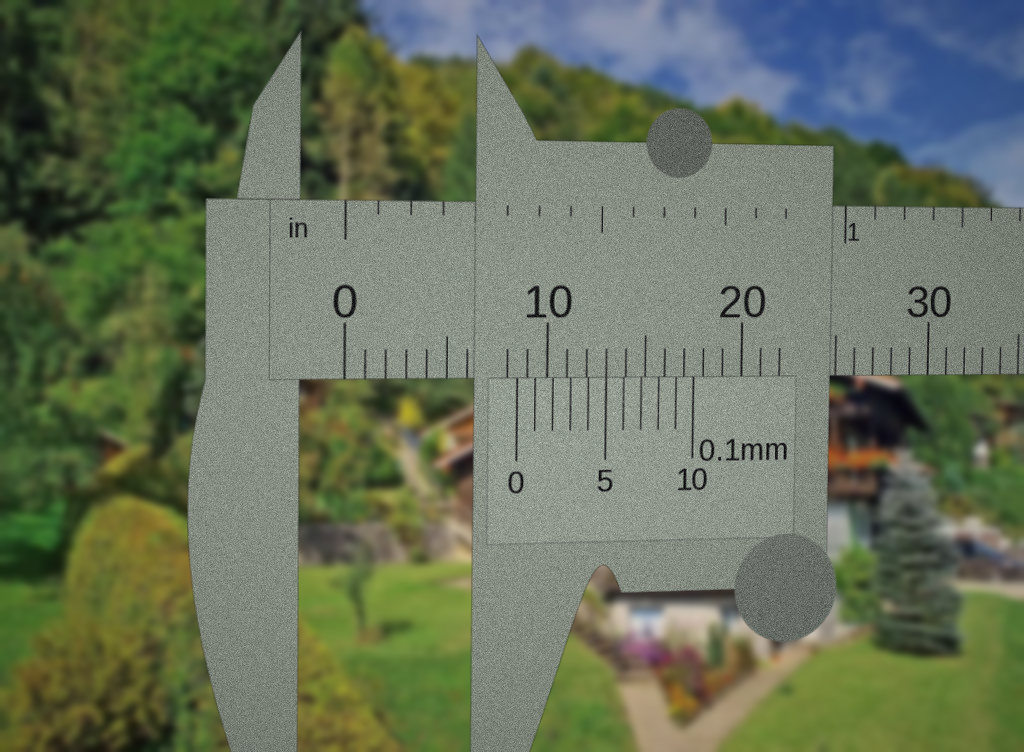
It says 8.5; mm
